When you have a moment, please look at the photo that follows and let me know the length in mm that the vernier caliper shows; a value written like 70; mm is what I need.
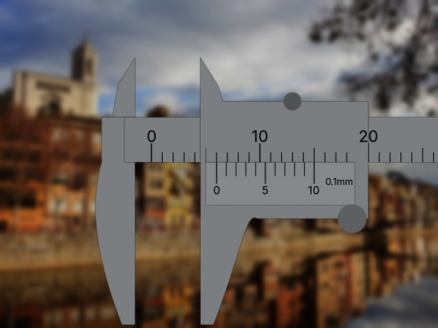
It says 6.0; mm
